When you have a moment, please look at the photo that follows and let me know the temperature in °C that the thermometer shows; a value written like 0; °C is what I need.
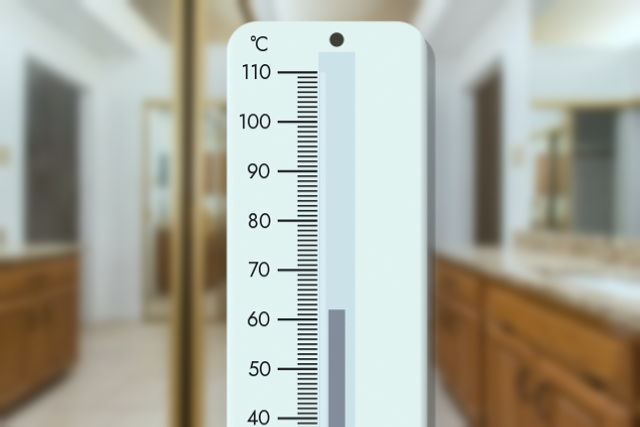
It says 62; °C
